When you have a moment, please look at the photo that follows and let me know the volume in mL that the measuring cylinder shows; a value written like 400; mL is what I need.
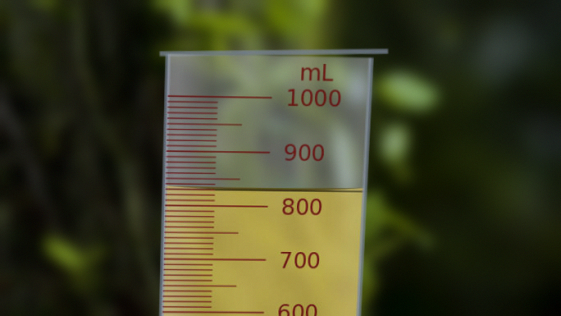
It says 830; mL
